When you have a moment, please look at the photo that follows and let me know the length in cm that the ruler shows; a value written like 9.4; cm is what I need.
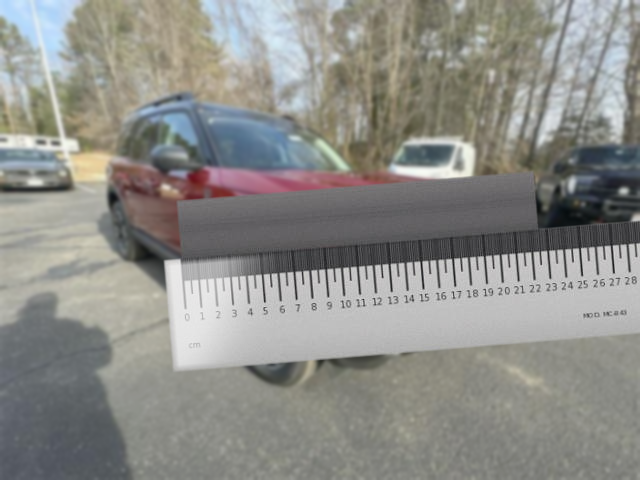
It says 22.5; cm
